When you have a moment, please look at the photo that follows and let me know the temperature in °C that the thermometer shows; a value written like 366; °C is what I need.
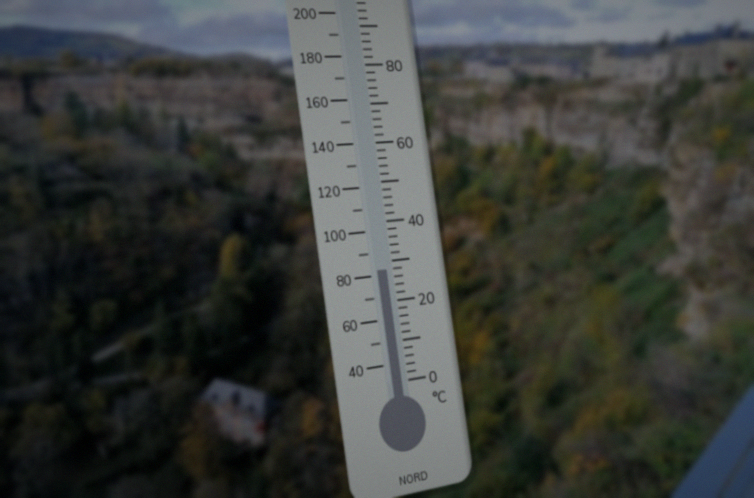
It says 28; °C
